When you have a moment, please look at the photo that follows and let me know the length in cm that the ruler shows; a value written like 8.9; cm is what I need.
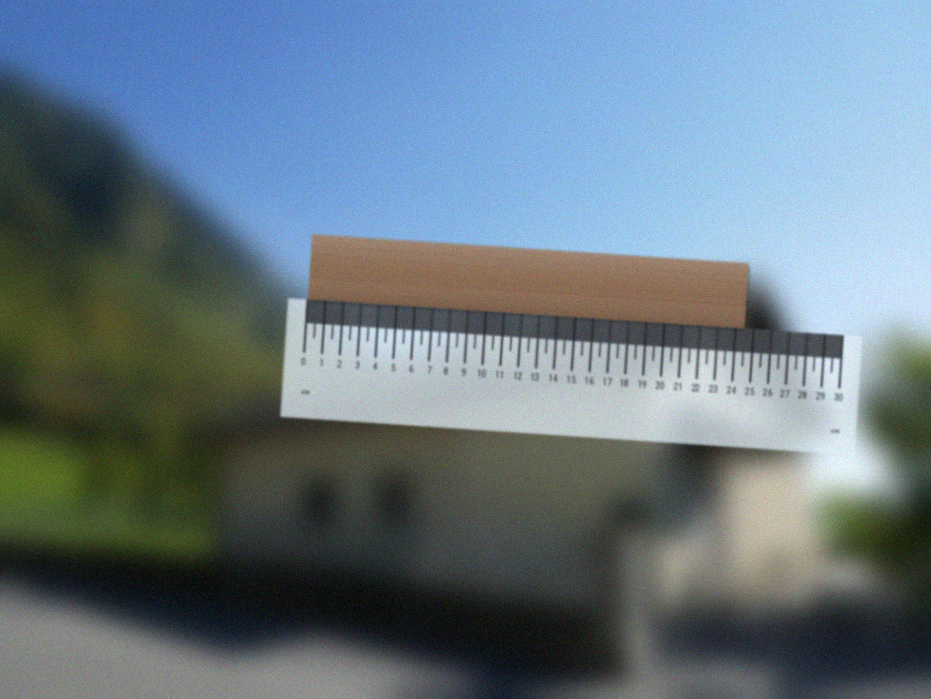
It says 24.5; cm
